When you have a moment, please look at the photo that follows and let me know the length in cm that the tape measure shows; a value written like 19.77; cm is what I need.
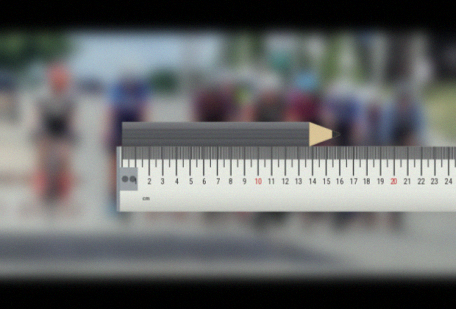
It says 16; cm
